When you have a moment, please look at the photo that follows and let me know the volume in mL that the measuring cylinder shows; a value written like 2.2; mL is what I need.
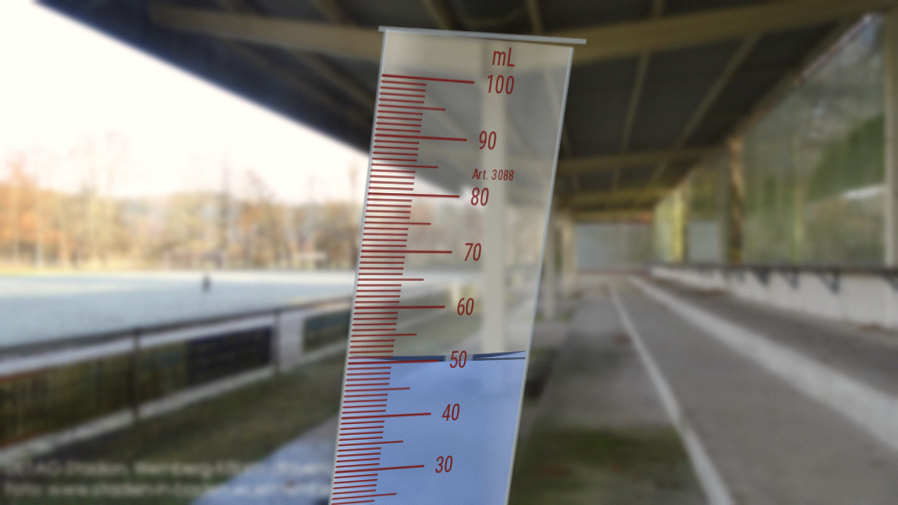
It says 50; mL
